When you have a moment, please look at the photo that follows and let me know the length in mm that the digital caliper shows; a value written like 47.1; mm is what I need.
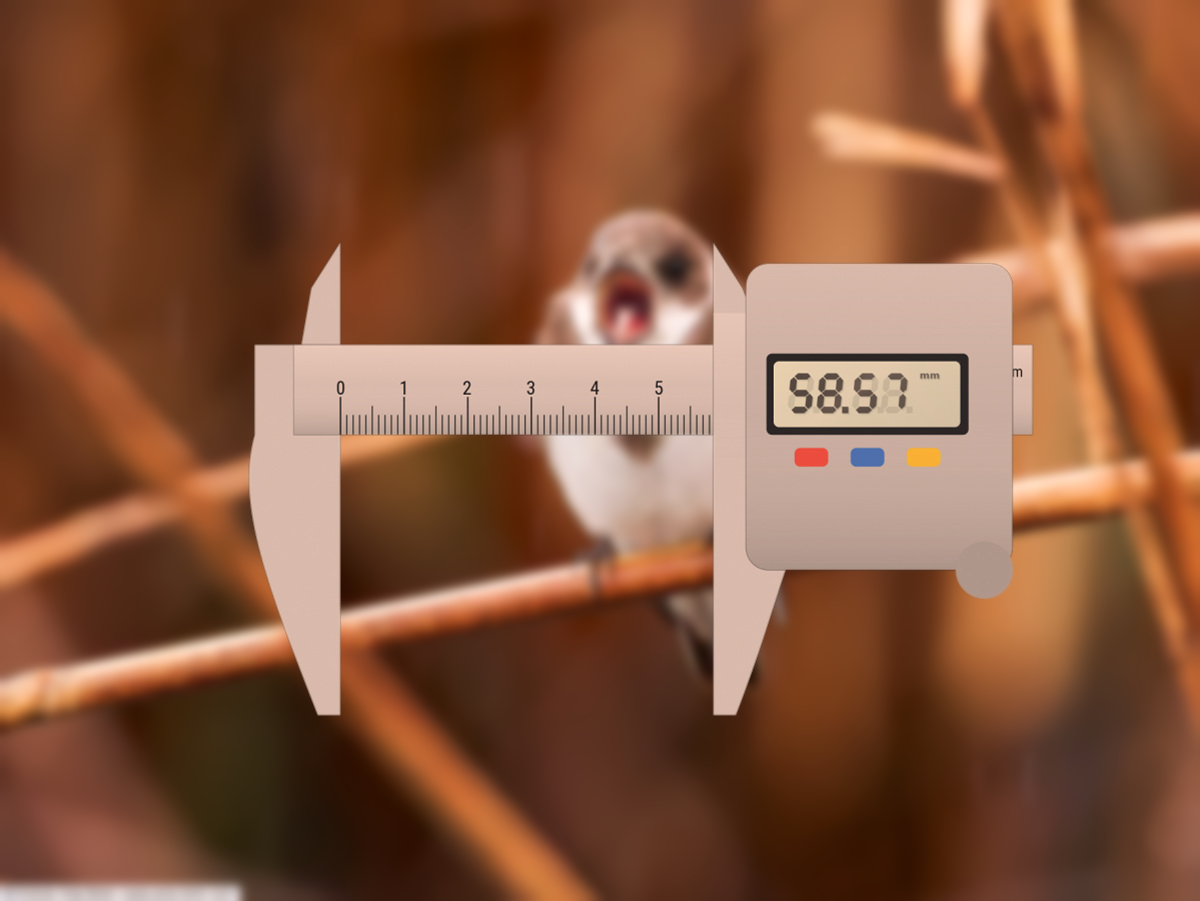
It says 58.57; mm
